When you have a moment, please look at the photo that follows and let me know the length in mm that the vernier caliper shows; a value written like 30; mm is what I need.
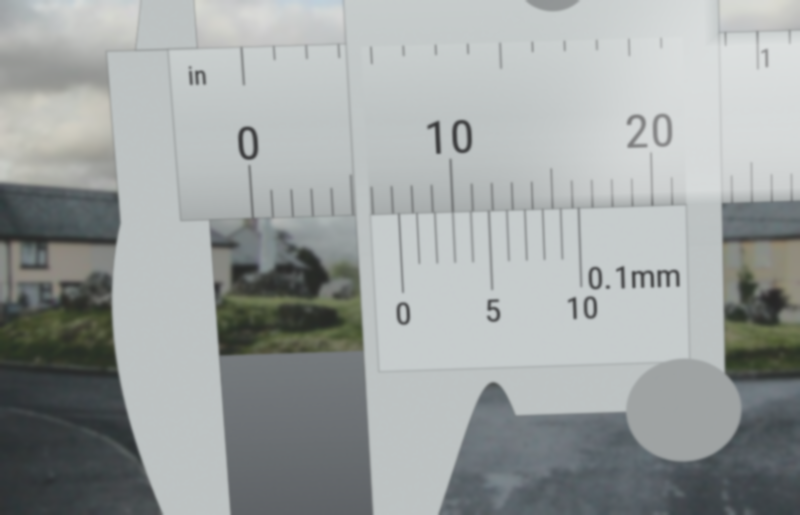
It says 7.3; mm
